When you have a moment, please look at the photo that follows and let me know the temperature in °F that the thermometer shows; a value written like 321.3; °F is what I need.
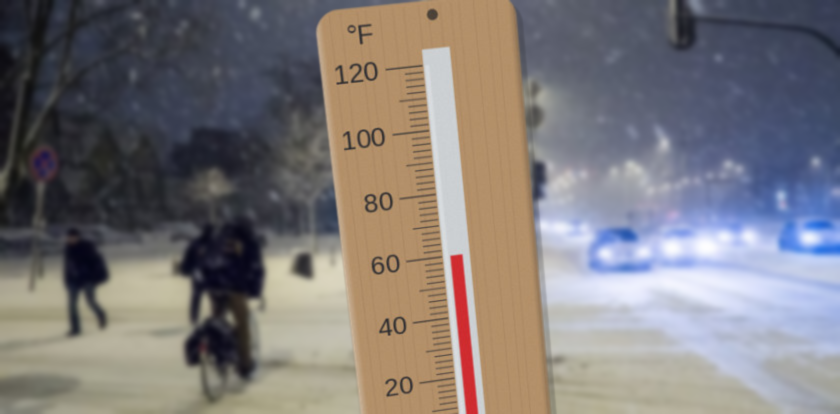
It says 60; °F
